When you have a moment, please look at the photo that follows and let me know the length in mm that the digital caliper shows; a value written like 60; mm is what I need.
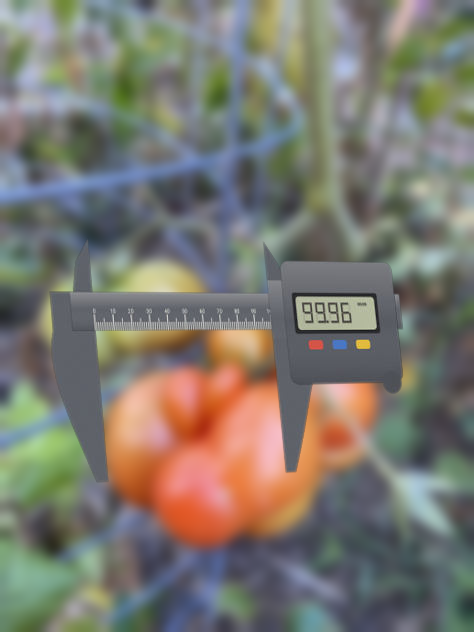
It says 99.96; mm
